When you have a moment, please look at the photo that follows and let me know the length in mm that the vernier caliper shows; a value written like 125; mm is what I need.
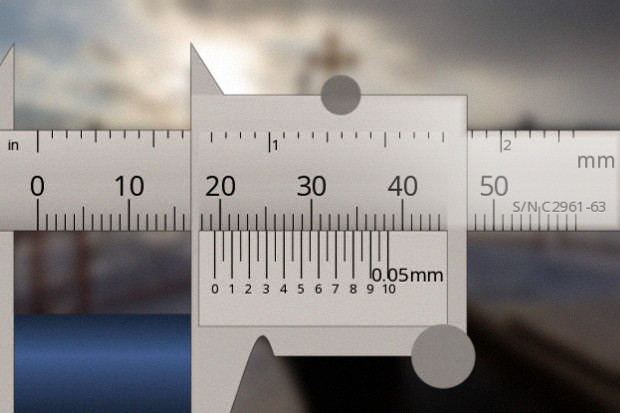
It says 19.4; mm
